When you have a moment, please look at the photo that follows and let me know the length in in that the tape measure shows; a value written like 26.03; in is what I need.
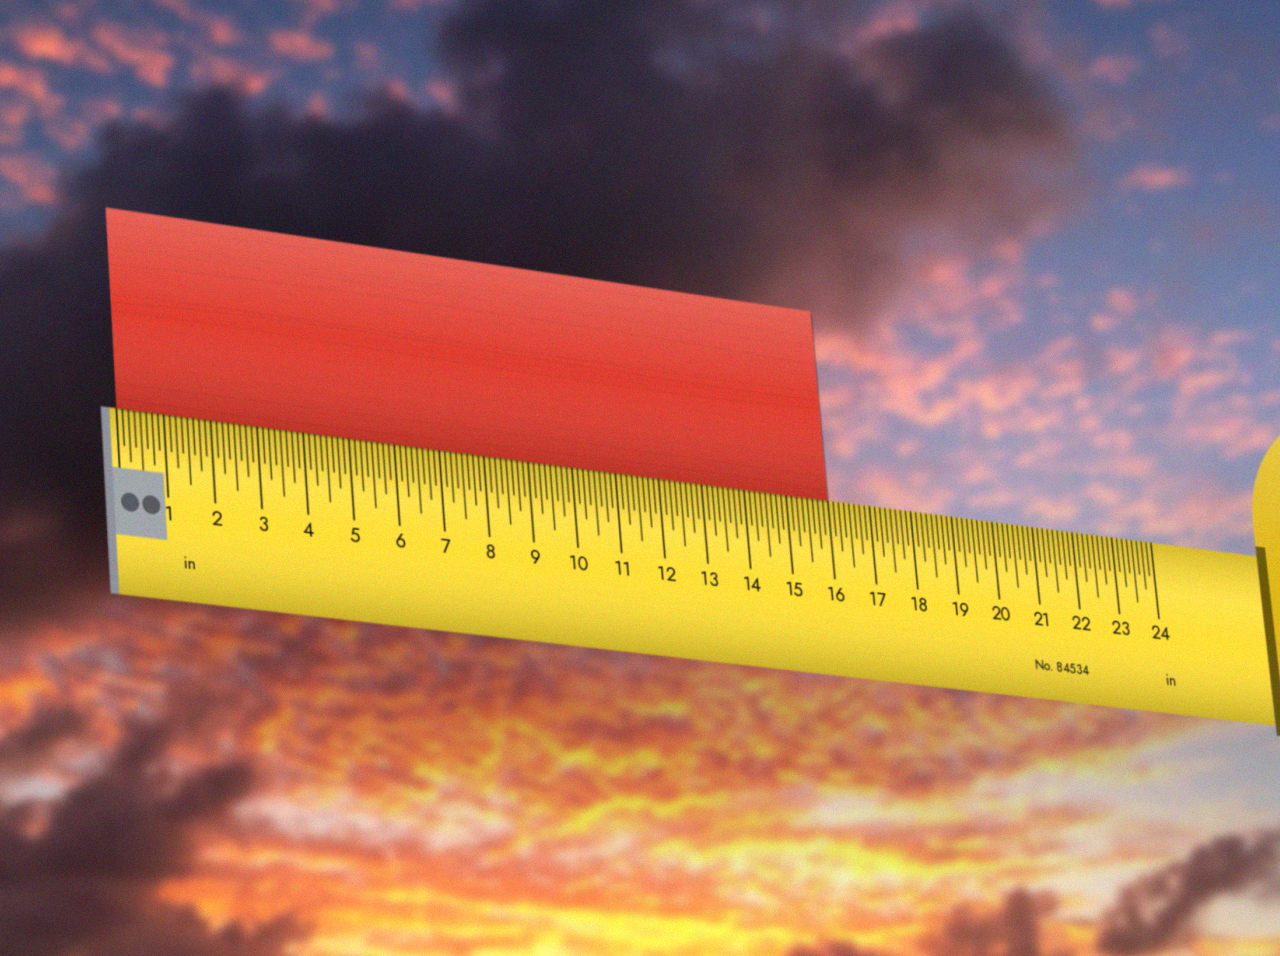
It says 16; in
